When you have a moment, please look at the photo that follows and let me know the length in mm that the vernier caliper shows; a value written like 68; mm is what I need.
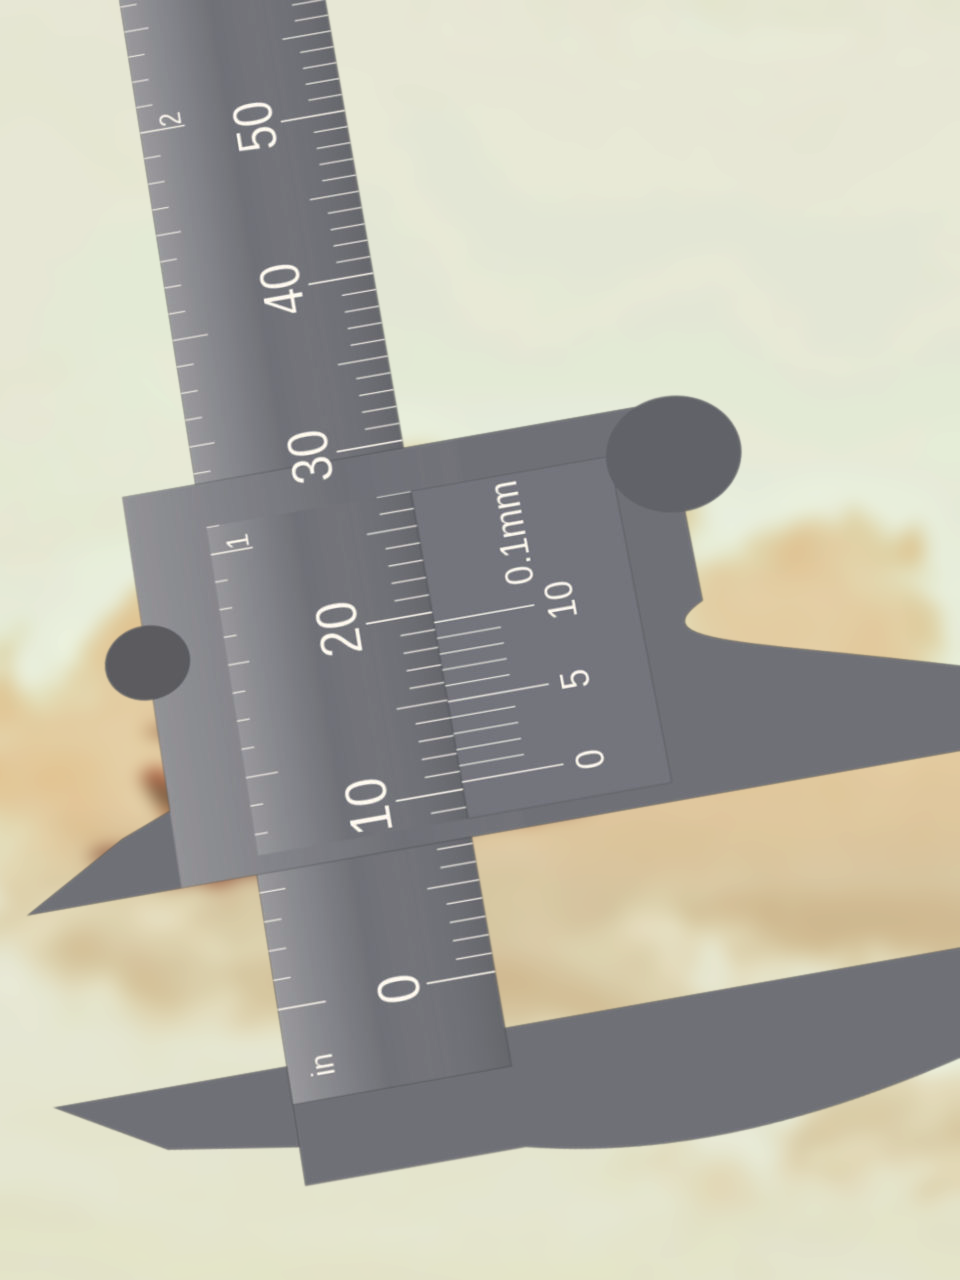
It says 10.4; mm
